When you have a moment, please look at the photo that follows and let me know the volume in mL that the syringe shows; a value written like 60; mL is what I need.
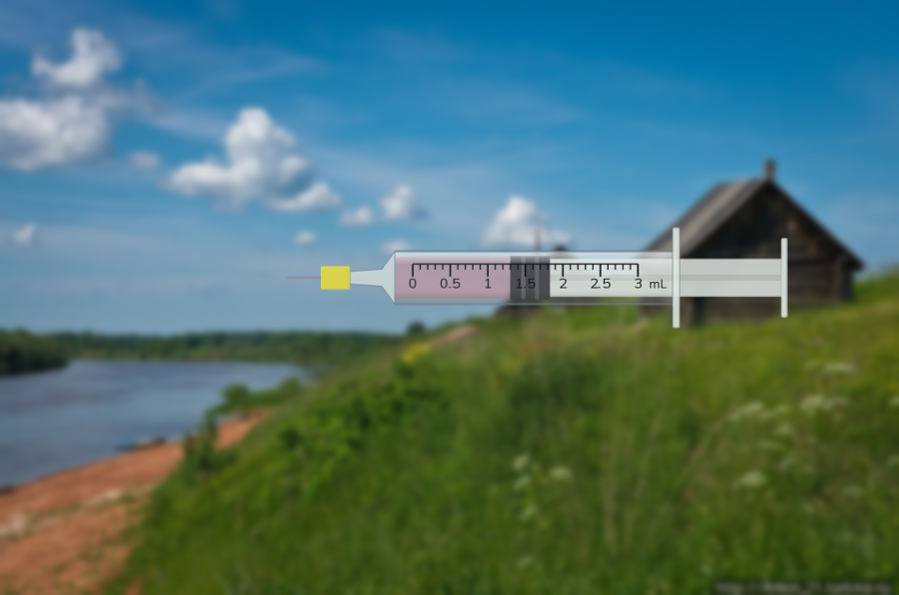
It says 1.3; mL
